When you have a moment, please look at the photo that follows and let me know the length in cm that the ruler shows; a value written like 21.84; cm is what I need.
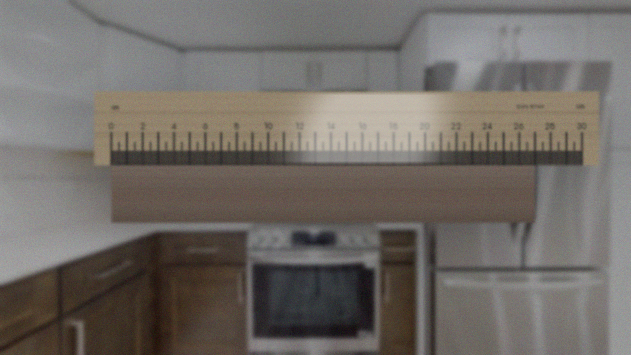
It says 27; cm
